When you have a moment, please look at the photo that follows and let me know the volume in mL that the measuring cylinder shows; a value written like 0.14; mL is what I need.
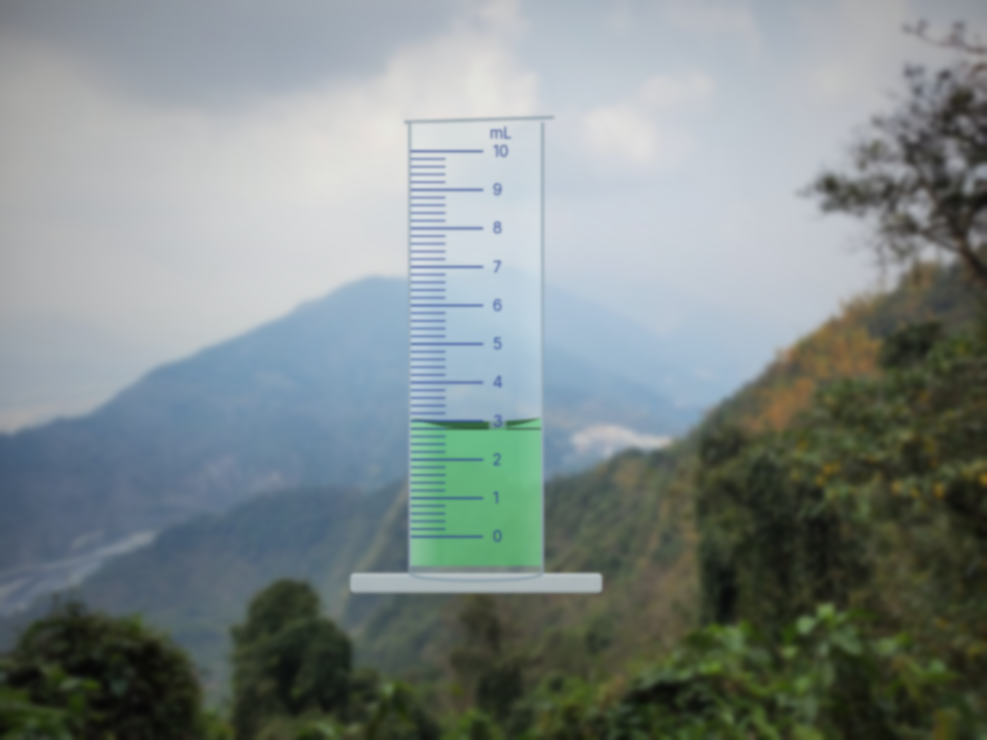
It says 2.8; mL
